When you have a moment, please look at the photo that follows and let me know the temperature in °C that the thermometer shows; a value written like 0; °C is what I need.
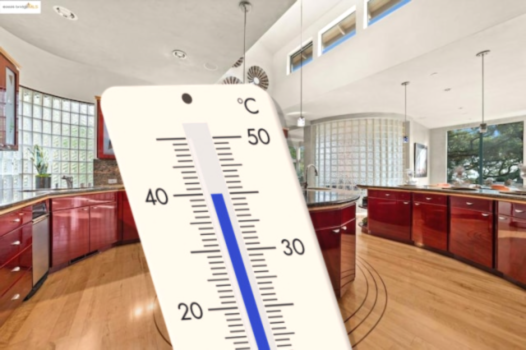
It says 40; °C
